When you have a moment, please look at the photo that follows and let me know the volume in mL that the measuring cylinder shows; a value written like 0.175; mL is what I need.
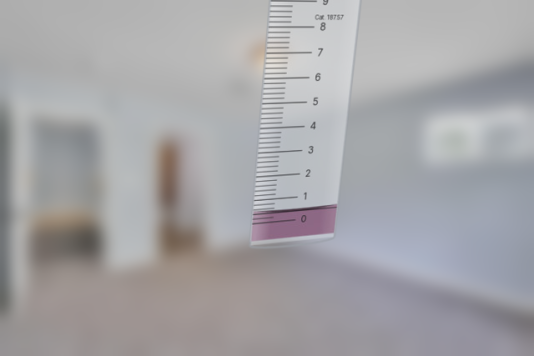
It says 0.4; mL
